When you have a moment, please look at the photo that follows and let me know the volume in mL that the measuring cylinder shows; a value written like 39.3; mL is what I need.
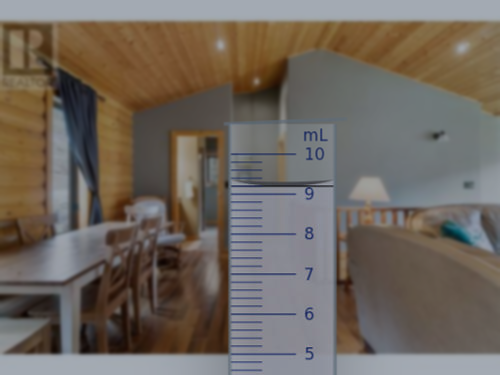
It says 9.2; mL
